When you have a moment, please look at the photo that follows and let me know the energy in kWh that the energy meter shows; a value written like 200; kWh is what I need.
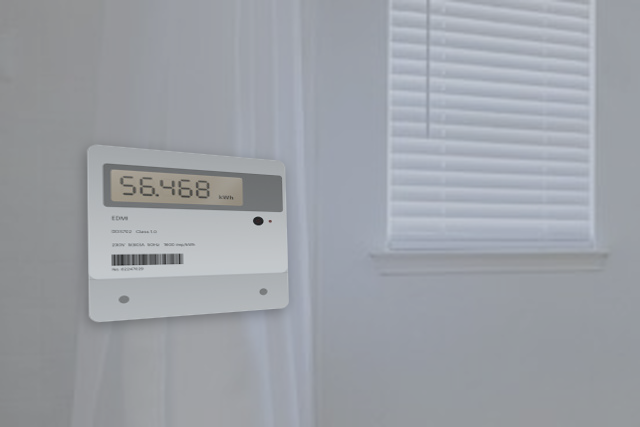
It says 56.468; kWh
